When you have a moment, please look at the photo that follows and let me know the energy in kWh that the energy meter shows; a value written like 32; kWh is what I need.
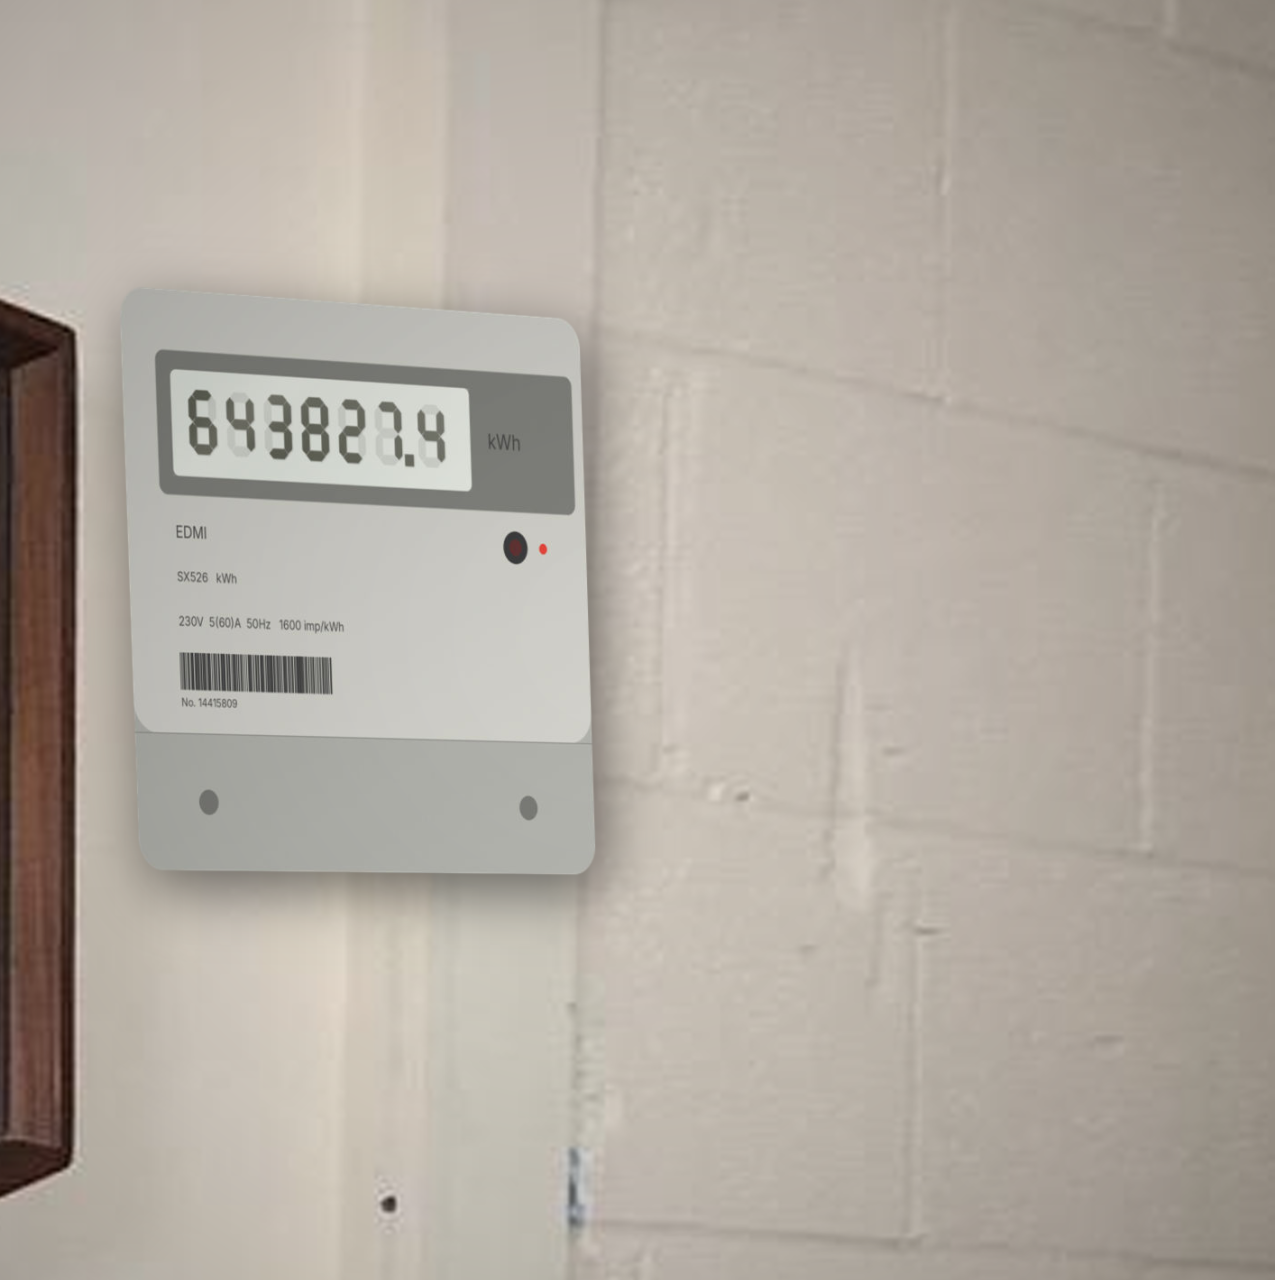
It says 643827.4; kWh
